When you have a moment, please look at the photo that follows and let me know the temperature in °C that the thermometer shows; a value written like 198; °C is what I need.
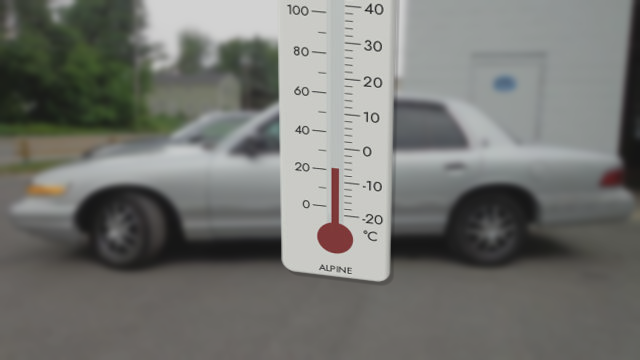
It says -6; °C
